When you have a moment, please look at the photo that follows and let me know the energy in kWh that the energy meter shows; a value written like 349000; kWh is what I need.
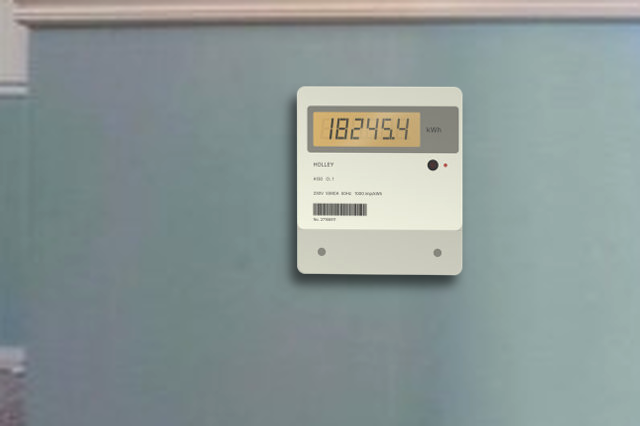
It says 18245.4; kWh
